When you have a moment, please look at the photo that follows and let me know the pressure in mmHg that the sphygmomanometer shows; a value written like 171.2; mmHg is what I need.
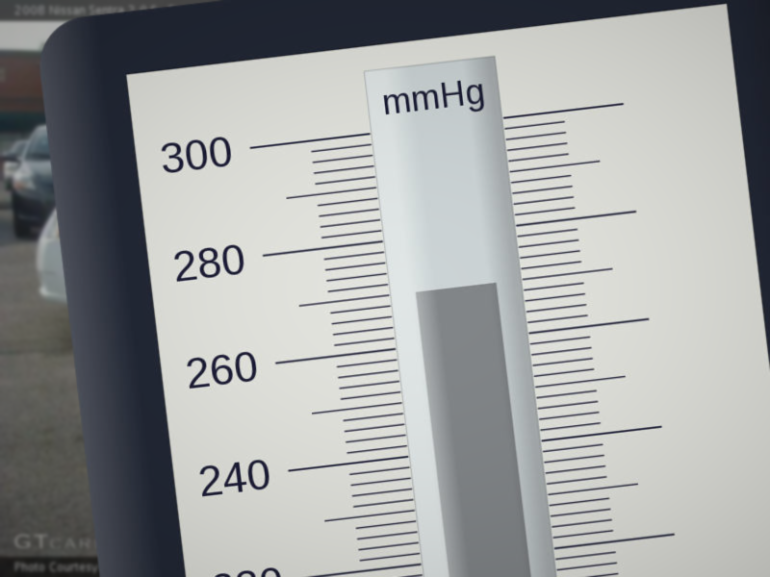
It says 270; mmHg
